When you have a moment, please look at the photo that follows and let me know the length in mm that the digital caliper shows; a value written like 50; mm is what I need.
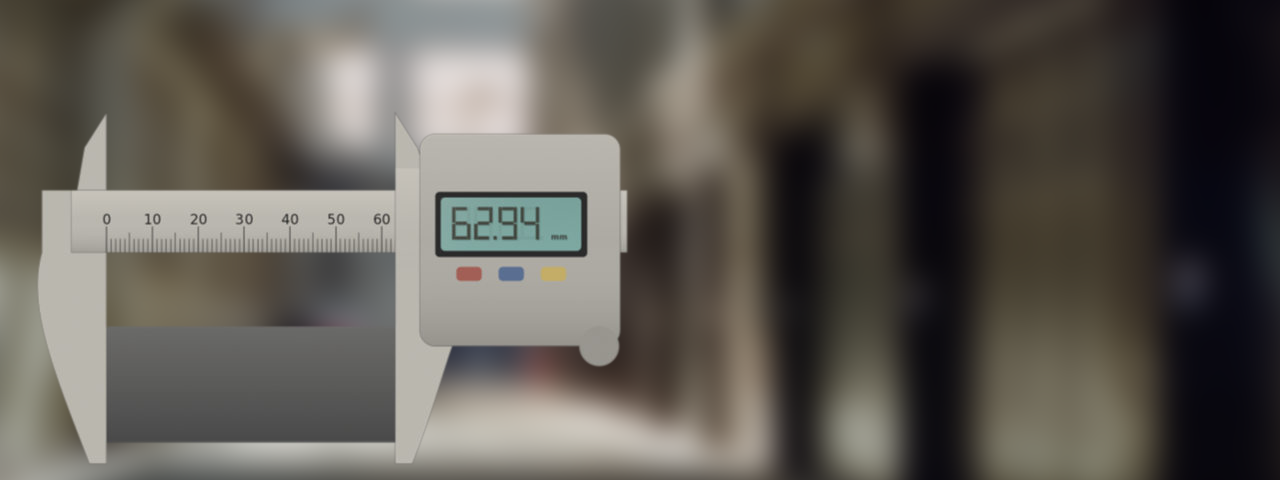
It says 62.94; mm
